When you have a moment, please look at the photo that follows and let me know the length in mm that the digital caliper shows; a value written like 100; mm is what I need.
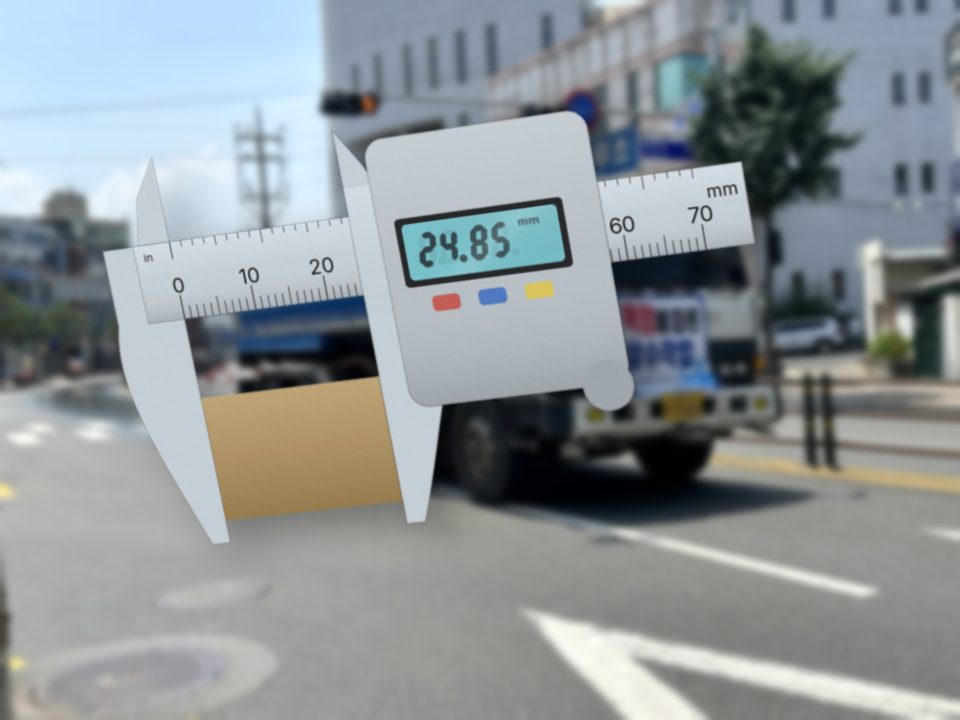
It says 24.85; mm
